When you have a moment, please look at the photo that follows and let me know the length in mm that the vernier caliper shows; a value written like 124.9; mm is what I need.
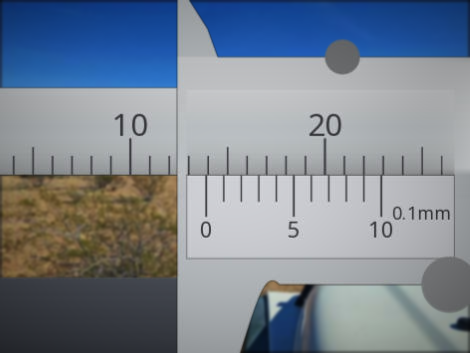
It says 13.9; mm
